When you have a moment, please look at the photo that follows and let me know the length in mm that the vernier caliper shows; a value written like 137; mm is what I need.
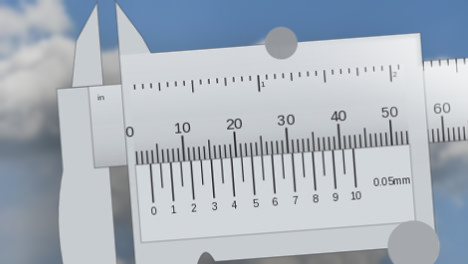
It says 3.5; mm
